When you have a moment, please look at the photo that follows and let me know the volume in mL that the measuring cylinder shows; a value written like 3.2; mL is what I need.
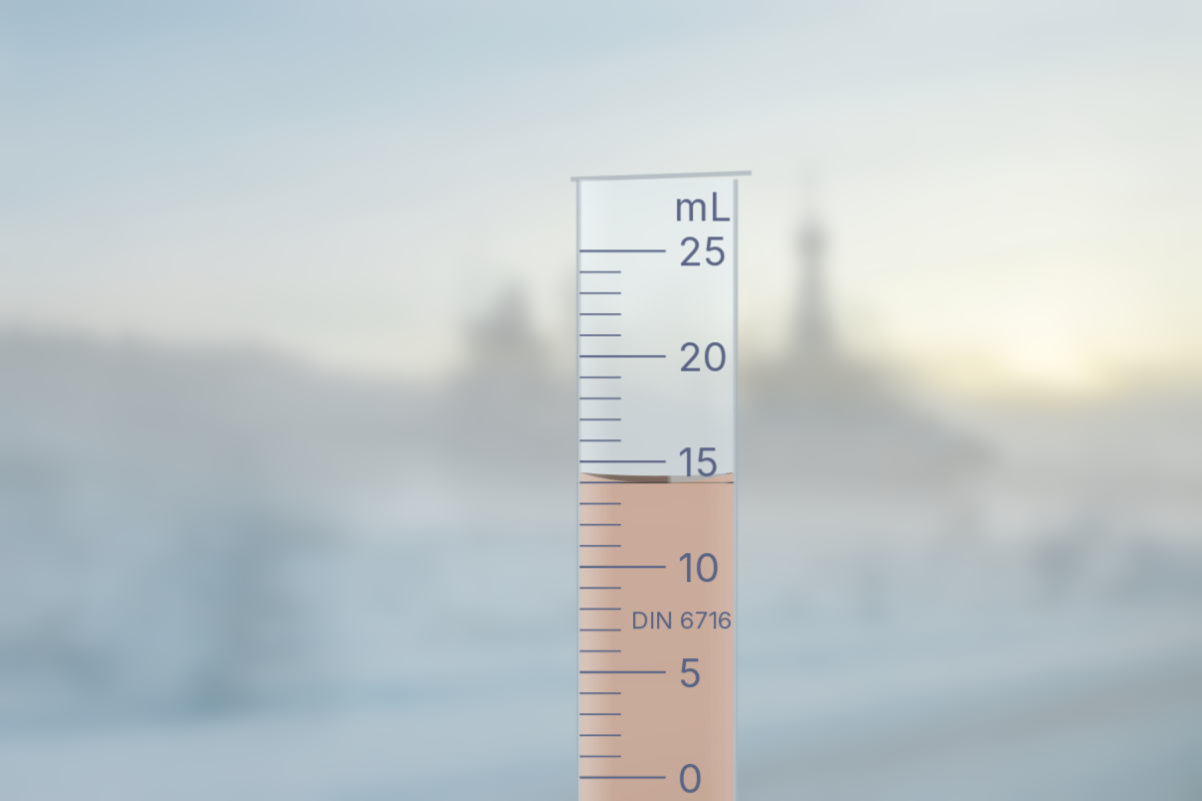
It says 14; mL
